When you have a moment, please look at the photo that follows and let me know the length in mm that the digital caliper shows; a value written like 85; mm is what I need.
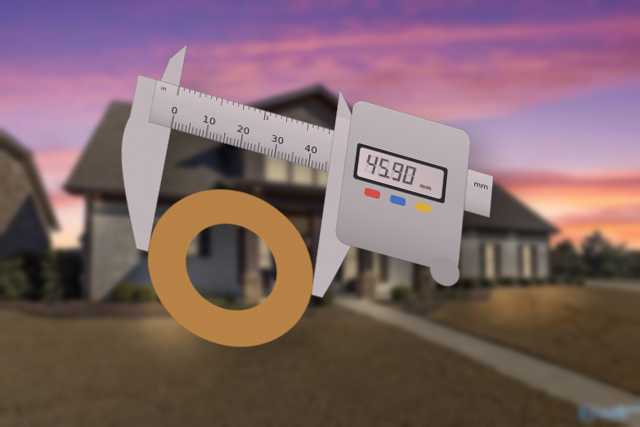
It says 45.90; mm
